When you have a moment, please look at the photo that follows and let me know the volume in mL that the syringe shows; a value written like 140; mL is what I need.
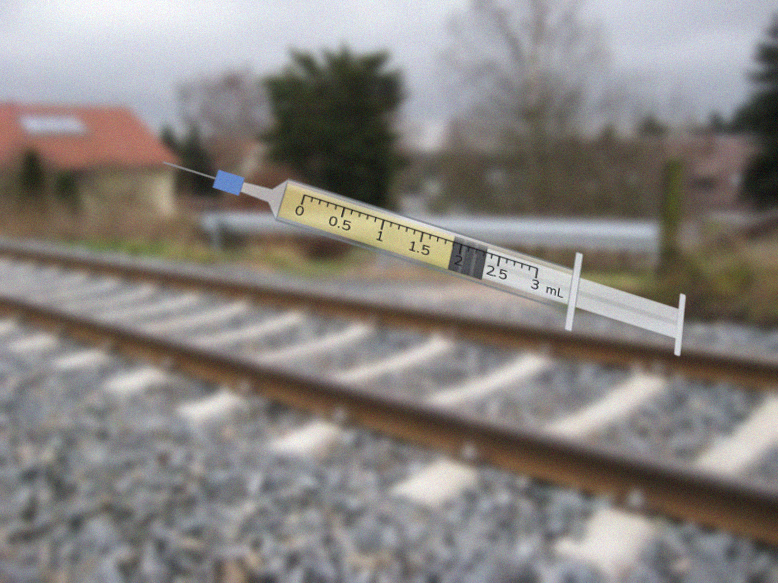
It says 1.9; mL
